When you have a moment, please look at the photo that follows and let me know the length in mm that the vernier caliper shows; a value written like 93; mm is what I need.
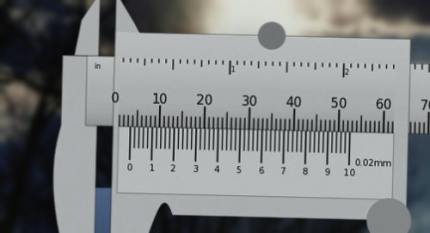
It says 3.5; mm
